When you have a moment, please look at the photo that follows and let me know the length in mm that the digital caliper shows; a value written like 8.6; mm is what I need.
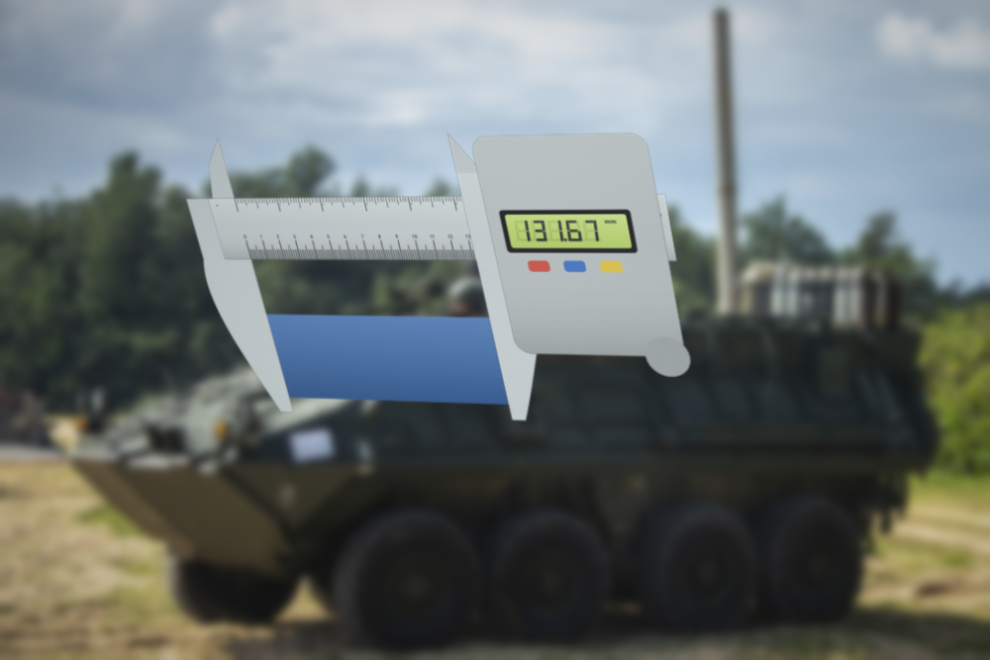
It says 131.67; mm
